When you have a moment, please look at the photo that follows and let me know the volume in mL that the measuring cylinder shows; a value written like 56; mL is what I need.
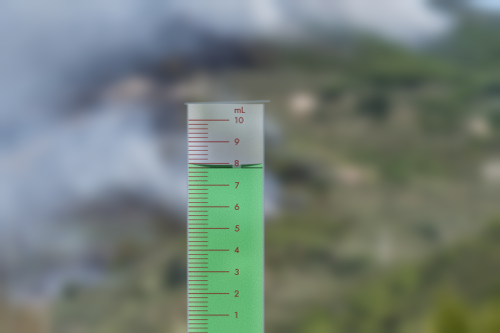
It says 7.8; mL
